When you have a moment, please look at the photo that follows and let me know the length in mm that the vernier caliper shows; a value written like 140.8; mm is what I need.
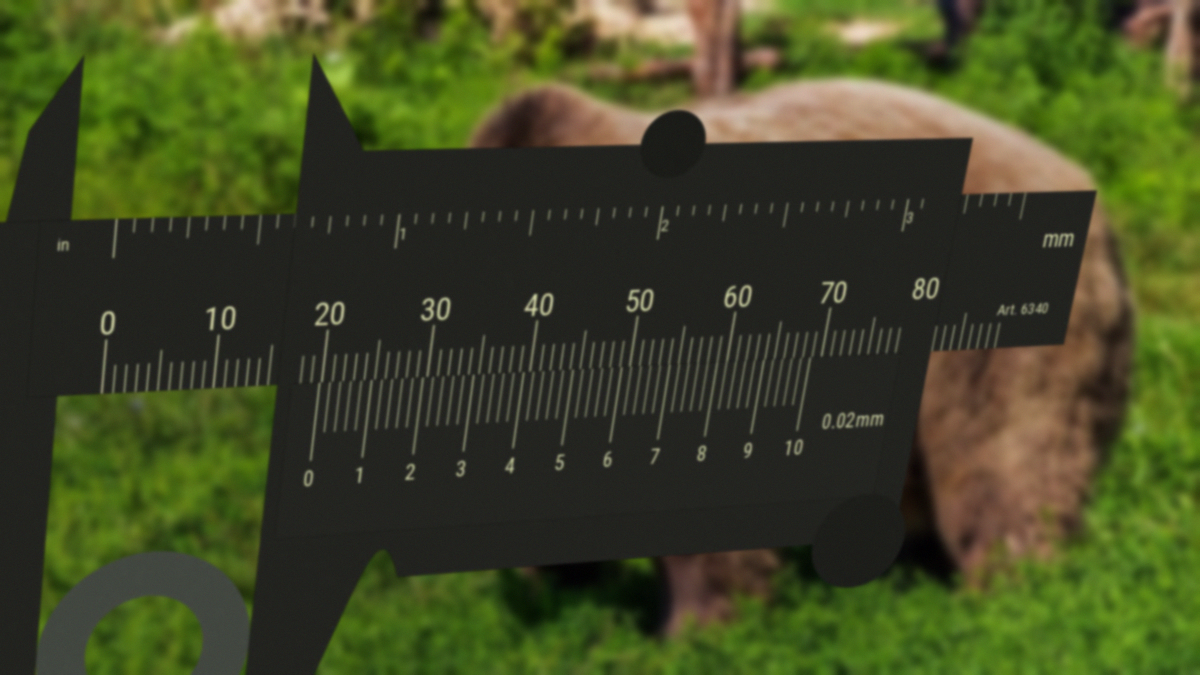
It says 19.8; mm
